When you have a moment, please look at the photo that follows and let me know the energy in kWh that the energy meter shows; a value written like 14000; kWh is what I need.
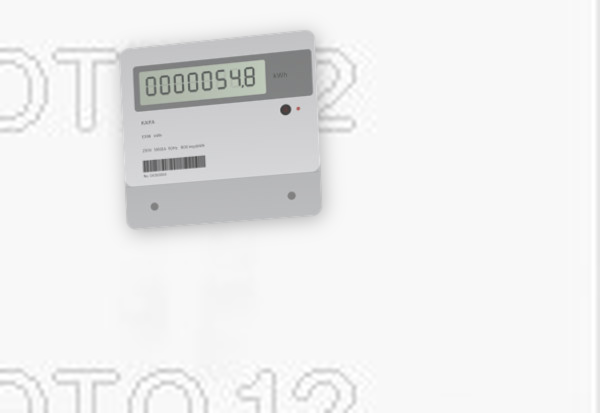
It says 54.8; kWh
